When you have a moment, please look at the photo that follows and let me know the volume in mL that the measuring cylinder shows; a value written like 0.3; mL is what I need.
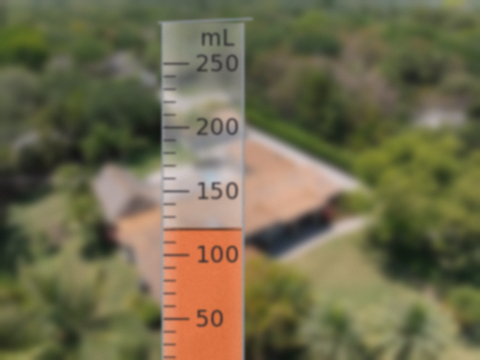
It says 120; mL
